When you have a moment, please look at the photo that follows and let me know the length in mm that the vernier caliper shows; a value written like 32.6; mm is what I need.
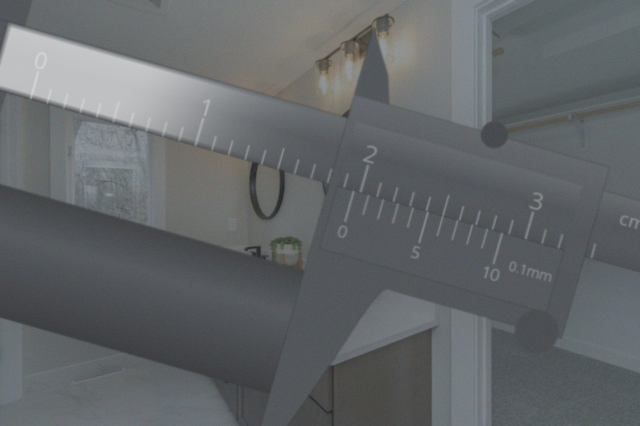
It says 19.6; mm
